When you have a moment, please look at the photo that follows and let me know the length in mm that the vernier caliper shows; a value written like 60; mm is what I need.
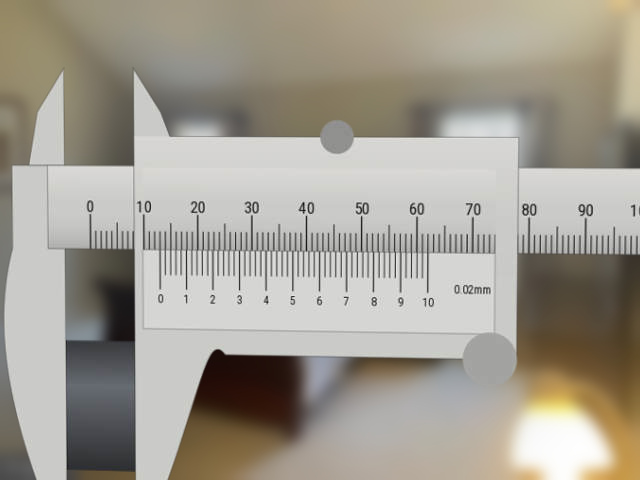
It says 13.0; mm
